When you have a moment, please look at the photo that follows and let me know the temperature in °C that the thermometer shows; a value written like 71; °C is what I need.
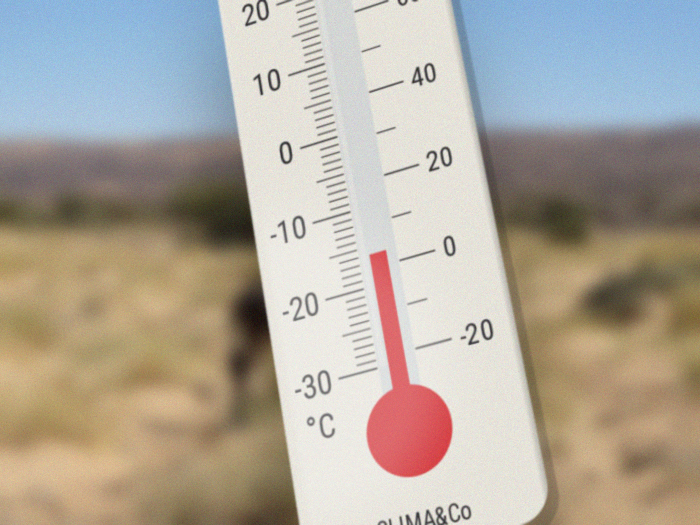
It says -16; °C
